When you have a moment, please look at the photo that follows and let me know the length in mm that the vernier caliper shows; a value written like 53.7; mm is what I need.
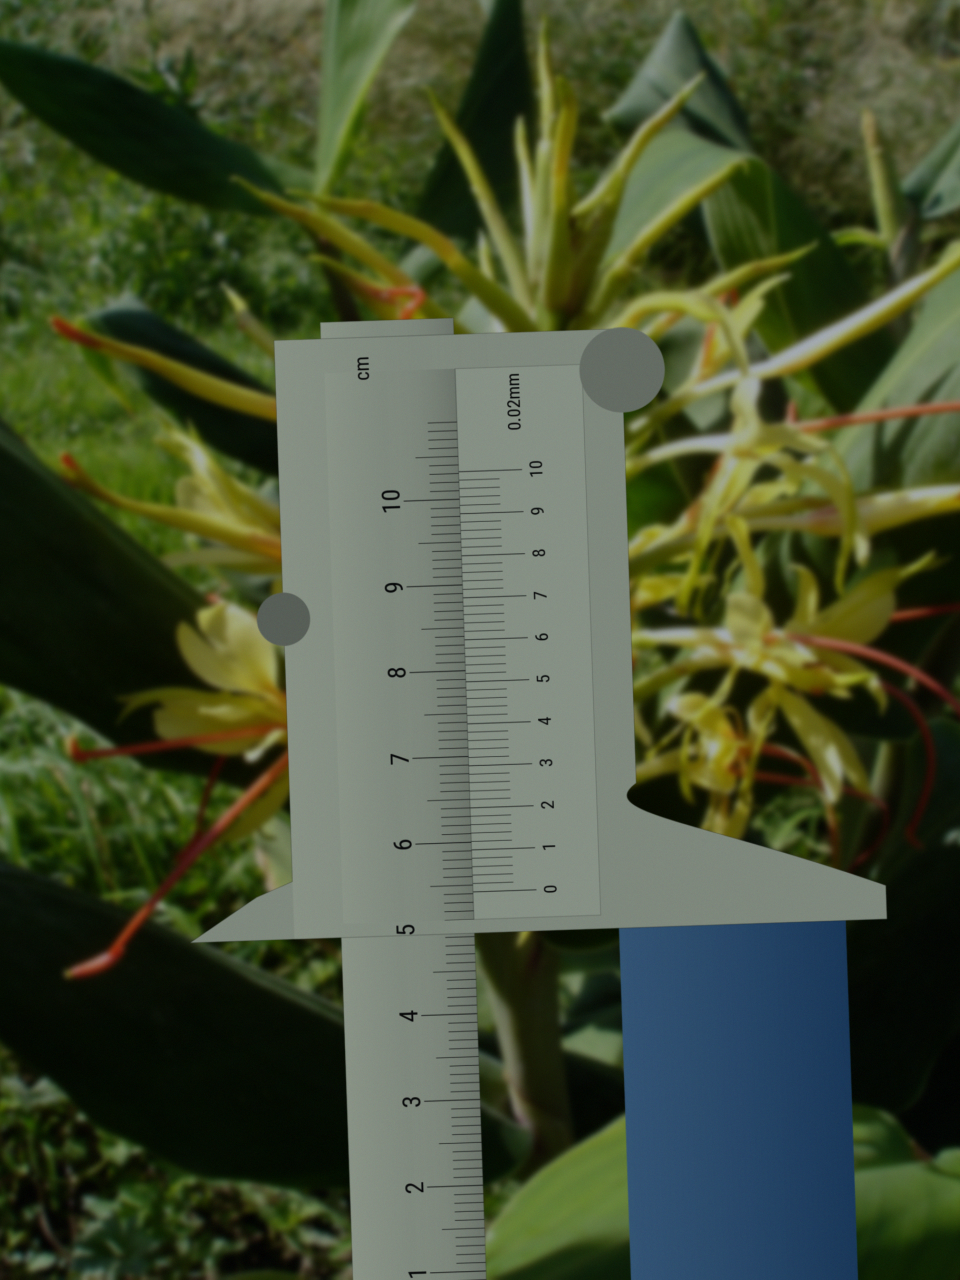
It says 54.2; mm
